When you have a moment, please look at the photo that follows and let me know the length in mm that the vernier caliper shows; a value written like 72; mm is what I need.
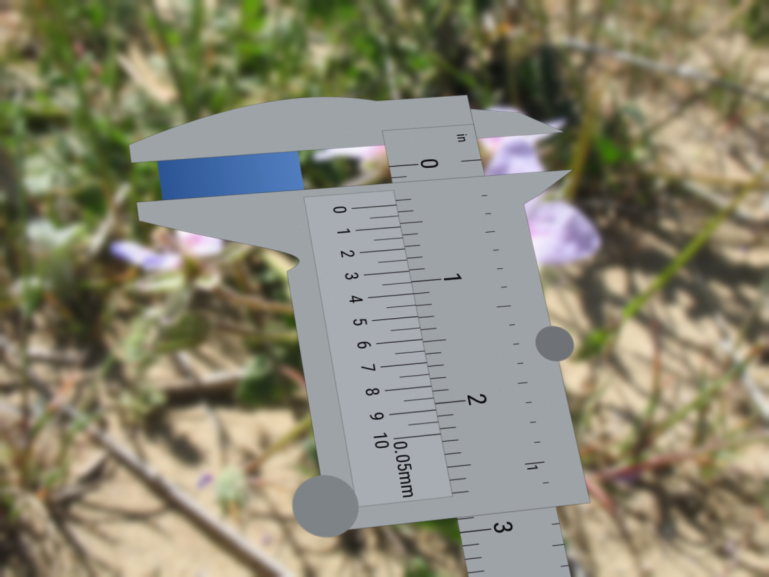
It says 3.4; mm
